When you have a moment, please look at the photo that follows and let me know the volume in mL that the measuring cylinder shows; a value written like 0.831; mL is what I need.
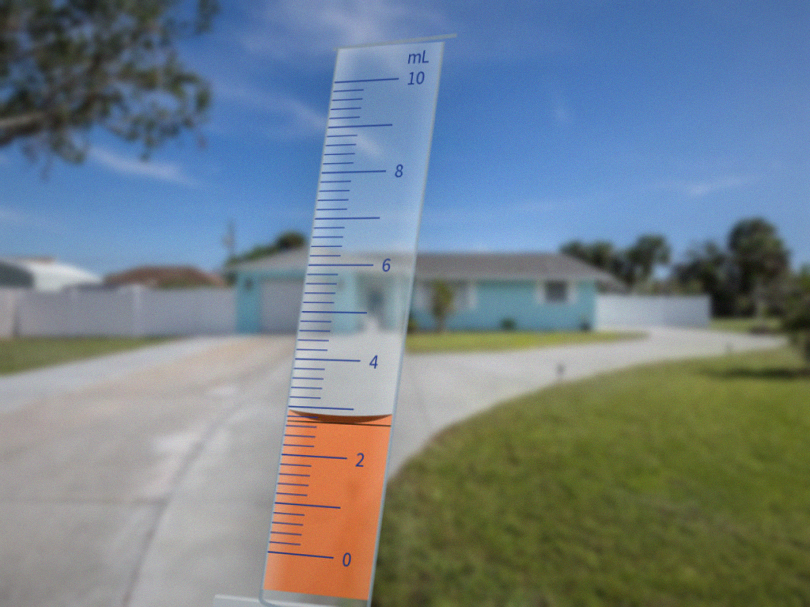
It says 2.7; mL
